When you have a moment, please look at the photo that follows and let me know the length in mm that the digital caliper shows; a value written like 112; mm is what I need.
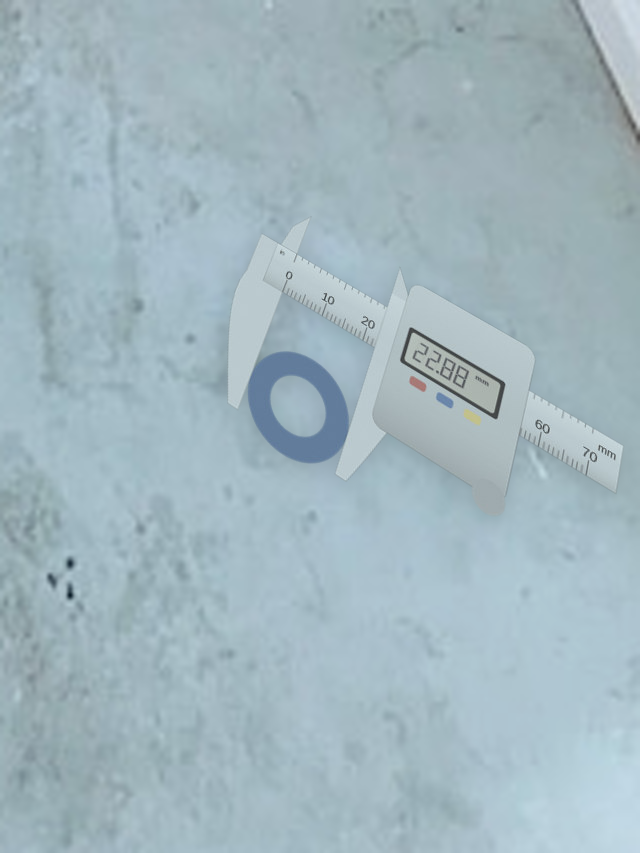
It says 22.88; mm
